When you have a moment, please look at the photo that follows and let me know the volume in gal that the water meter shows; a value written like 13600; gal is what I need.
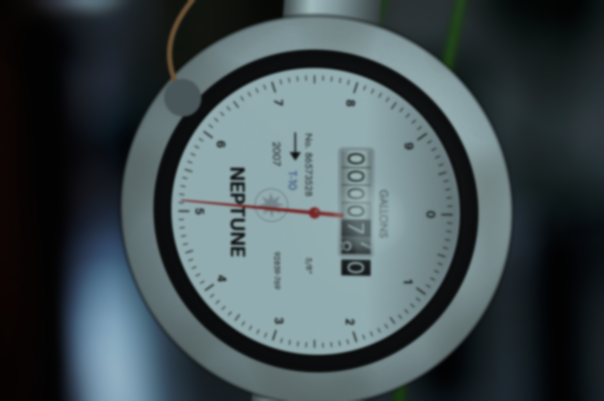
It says 775.1; gal
